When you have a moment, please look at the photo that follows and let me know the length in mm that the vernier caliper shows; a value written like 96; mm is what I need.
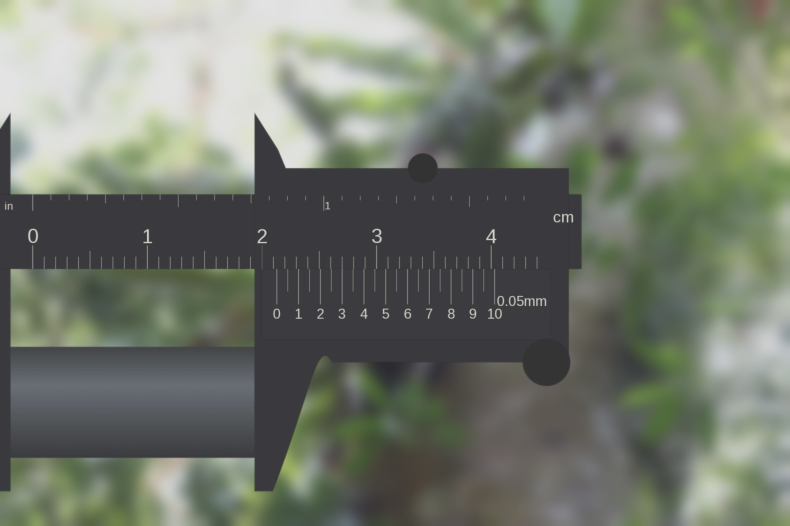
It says 21.3; mm
